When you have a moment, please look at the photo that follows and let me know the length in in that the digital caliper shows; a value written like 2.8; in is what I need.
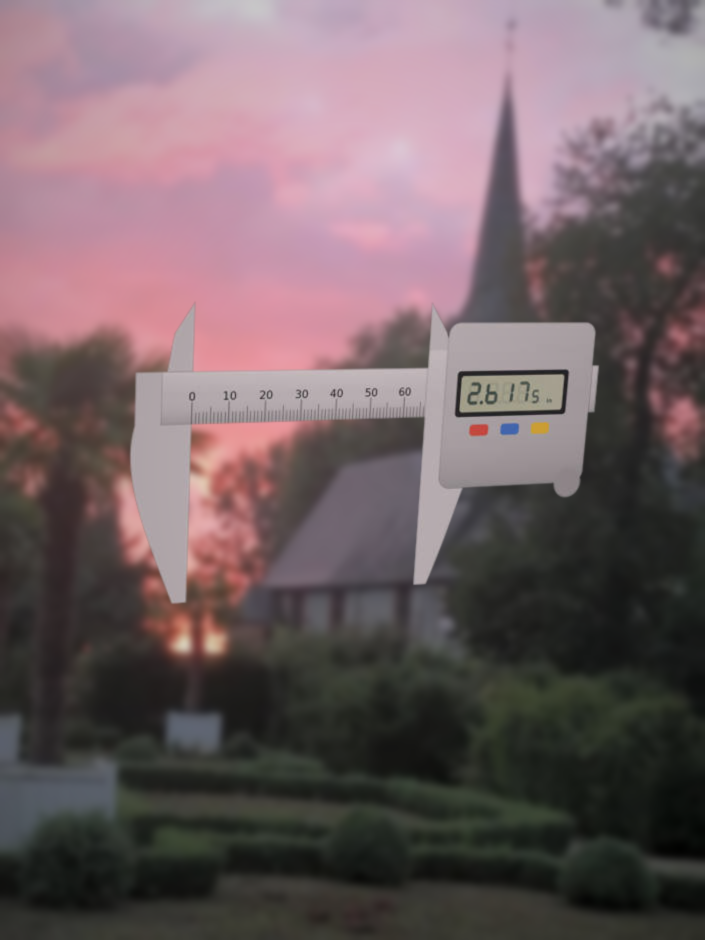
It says 2.6175; in
